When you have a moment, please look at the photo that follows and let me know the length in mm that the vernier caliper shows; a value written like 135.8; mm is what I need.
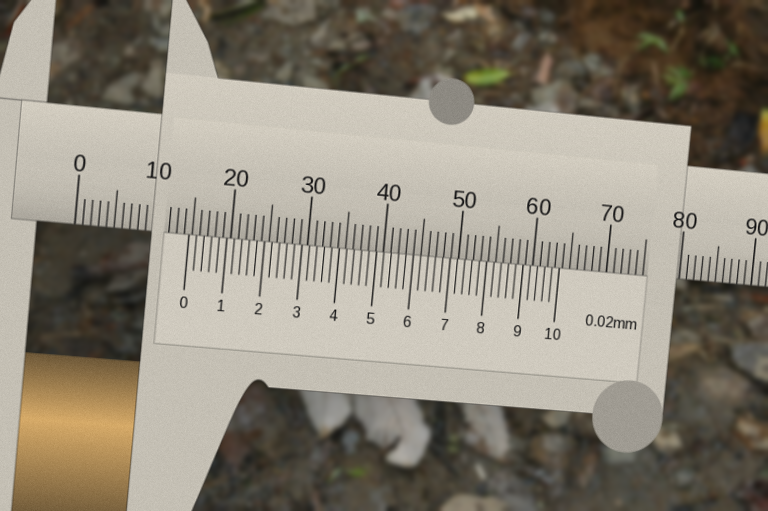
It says 14.6; mm
